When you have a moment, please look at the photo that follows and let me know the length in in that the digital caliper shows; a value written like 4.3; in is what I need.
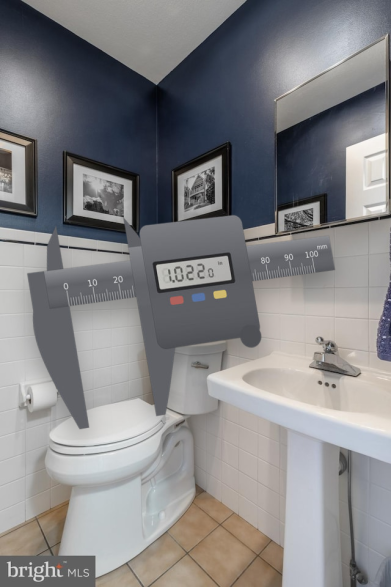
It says 1.0220; in
